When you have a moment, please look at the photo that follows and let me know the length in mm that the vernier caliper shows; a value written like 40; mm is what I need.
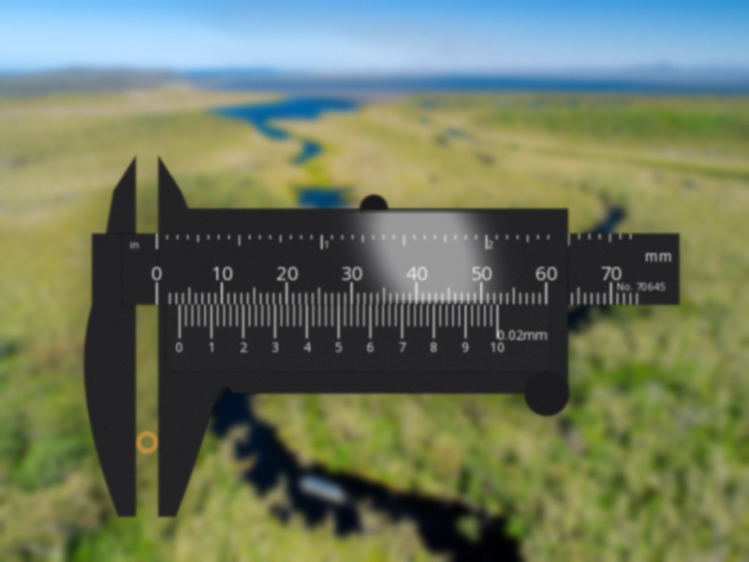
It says 3.5; mm
